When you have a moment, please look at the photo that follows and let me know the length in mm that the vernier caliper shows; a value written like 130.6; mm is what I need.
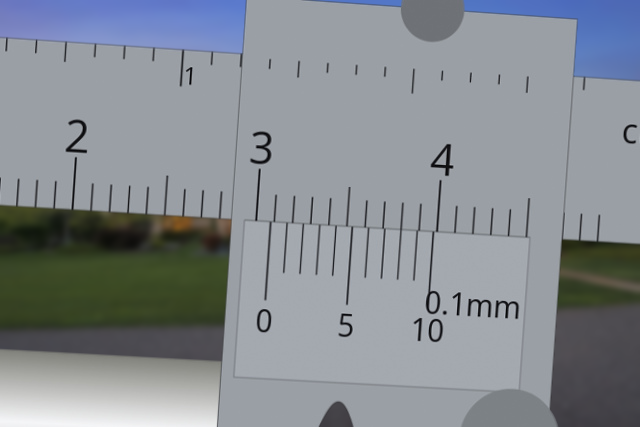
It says 30.8; mm
